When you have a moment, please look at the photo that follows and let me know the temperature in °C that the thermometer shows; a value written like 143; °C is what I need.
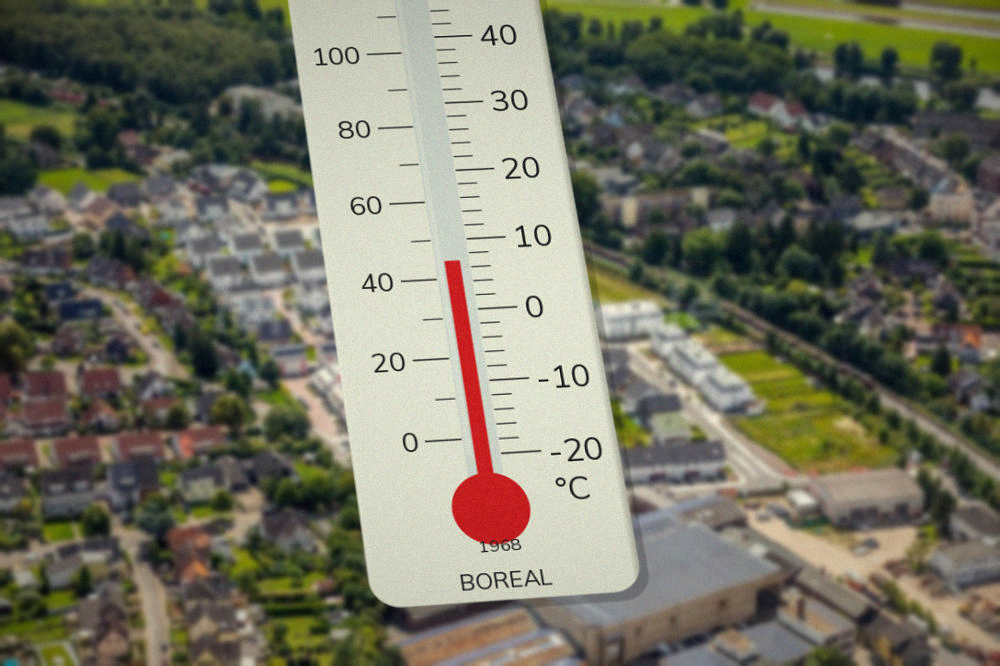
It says 7; °C
